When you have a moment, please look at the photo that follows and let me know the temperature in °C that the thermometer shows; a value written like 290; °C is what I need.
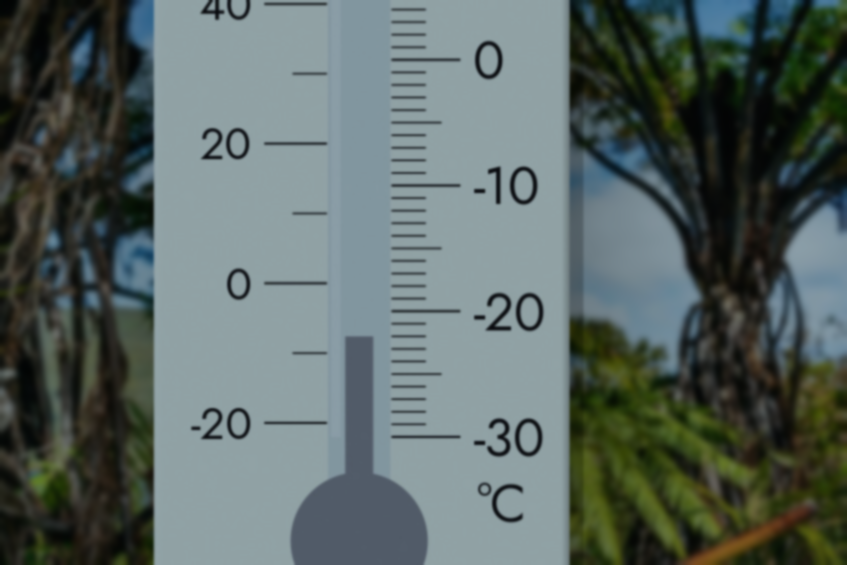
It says -22; °C
